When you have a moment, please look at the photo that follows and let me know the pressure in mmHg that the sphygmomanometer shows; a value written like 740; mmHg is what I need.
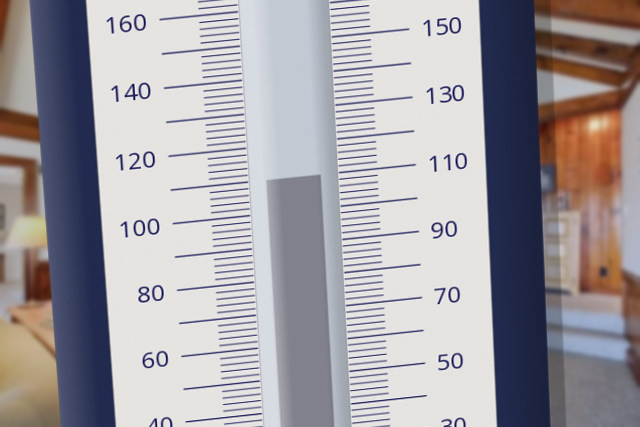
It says 110; mmHg
